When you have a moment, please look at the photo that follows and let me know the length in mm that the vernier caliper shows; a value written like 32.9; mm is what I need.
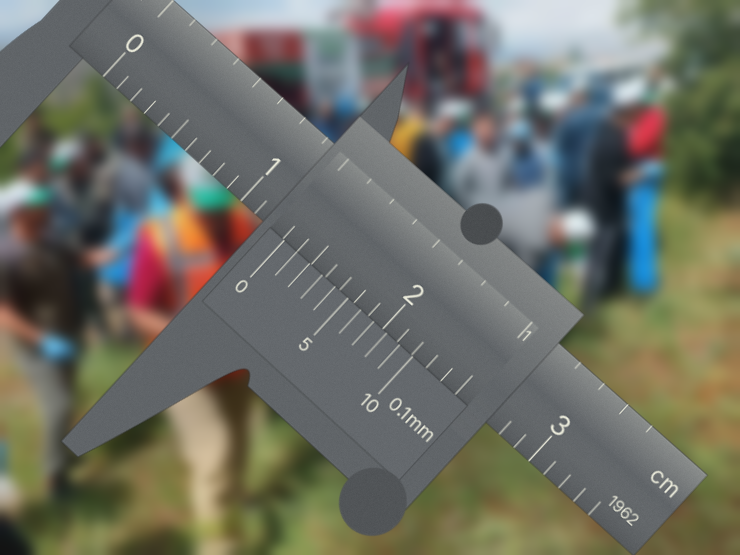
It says 13.1; mm
